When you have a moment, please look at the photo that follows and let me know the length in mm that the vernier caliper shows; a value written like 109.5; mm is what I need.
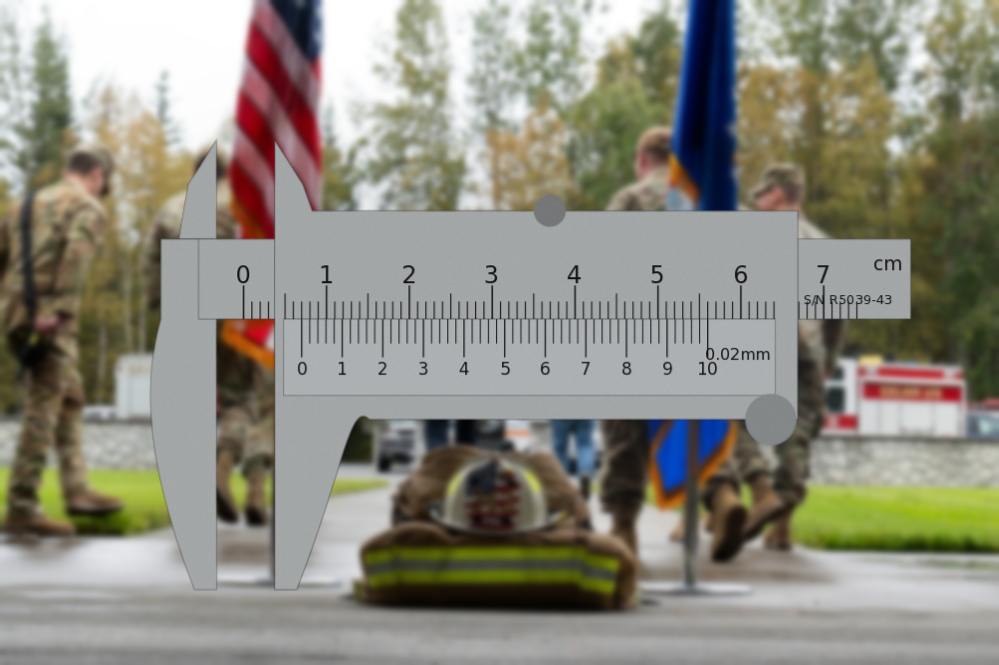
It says 7.0; mm
